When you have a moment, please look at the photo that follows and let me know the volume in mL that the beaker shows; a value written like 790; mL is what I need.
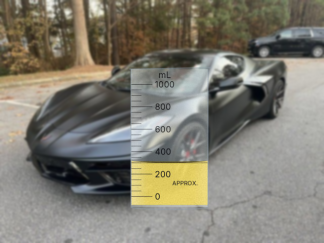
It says 300; mL
